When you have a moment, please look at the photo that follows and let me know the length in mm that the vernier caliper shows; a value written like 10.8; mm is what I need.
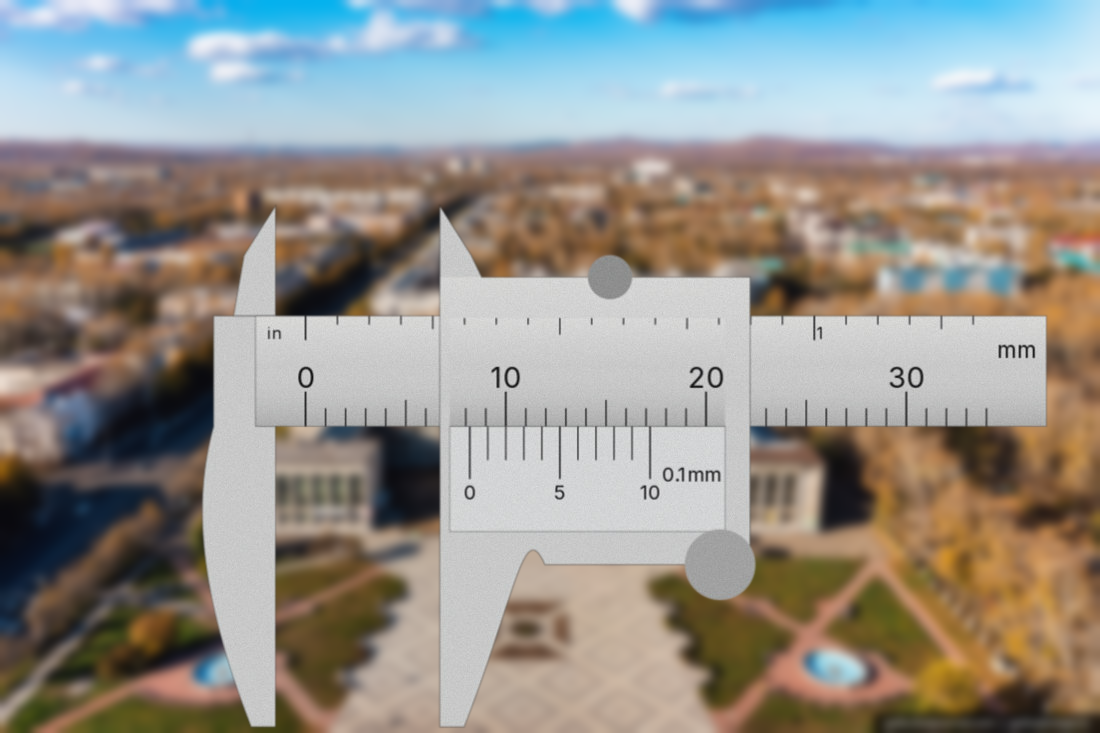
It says 8.2; mm
